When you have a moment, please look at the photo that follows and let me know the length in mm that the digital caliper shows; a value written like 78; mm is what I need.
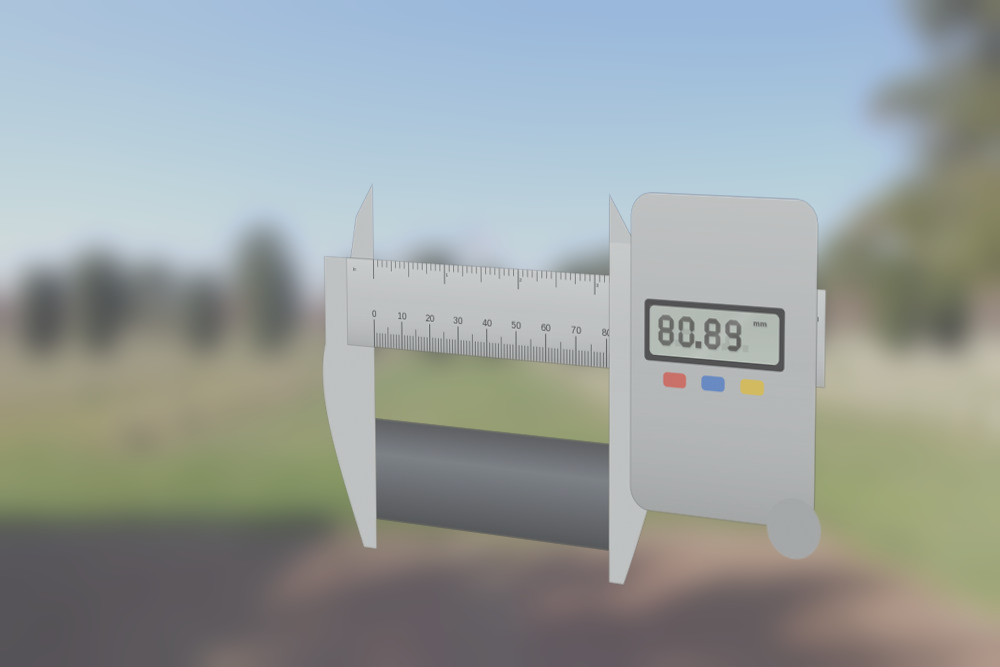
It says 80.89; mm
